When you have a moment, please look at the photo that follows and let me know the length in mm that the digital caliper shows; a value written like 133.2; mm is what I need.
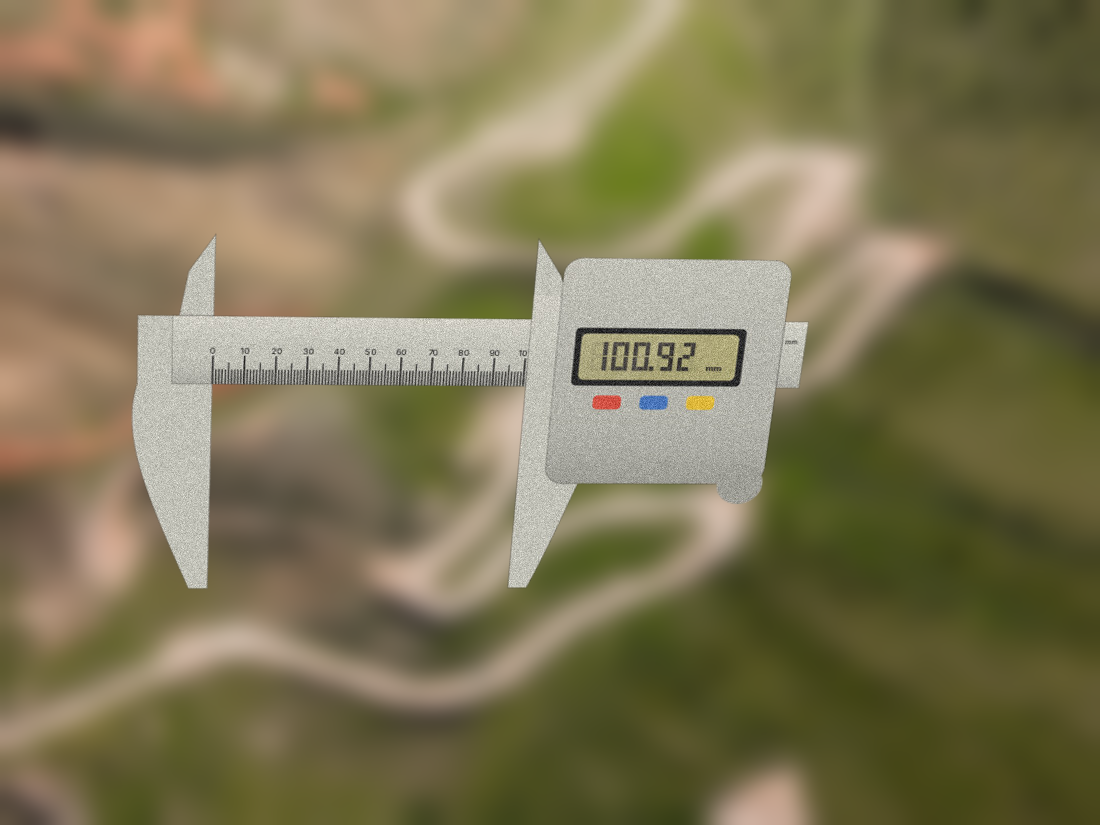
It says 100.92; mm
